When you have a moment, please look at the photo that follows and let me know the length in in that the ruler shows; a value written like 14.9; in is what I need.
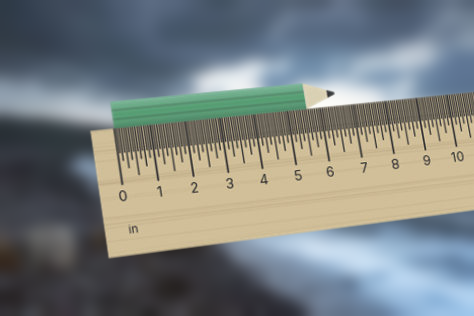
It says 6.5; in
